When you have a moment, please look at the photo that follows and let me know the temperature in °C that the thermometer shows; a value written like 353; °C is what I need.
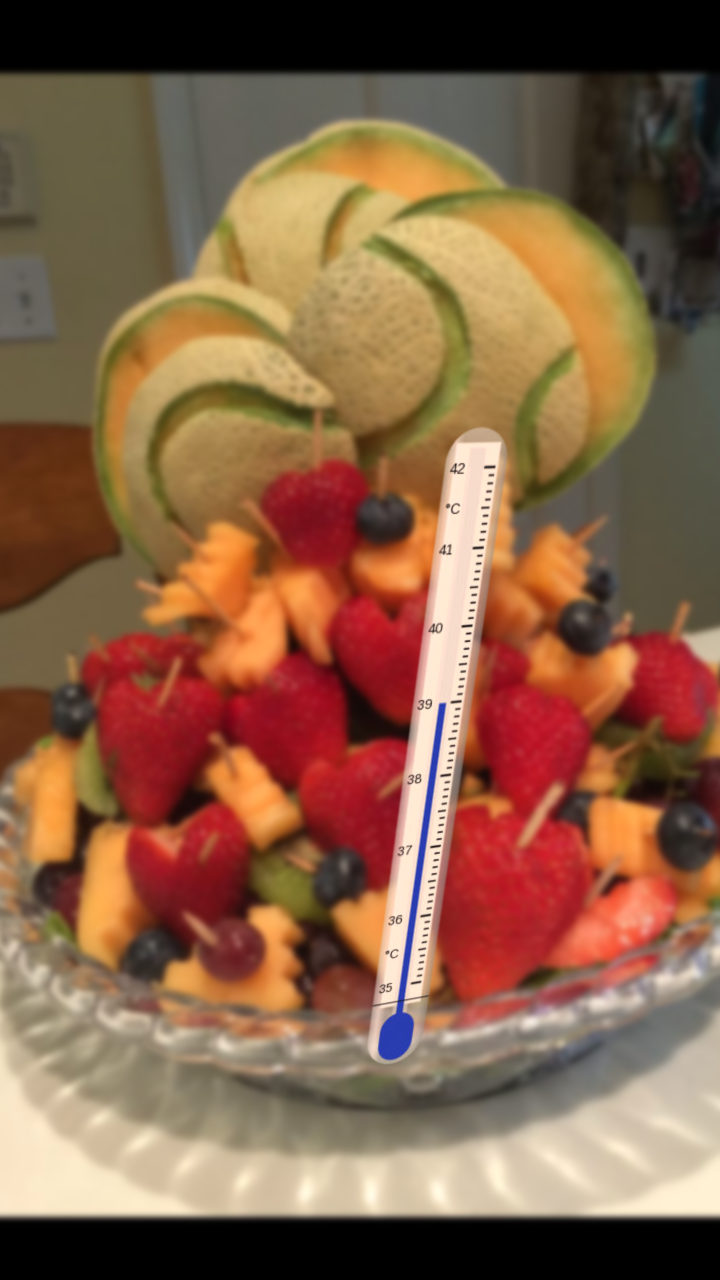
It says 39; °C
